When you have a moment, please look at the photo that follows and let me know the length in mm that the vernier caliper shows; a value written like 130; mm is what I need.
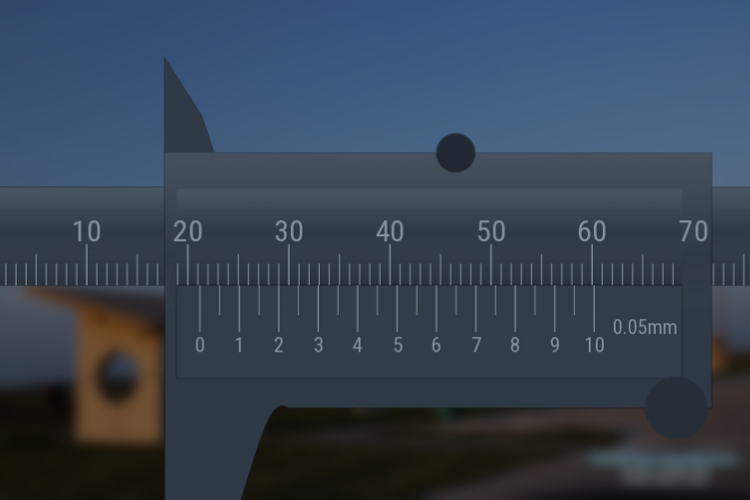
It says 21.2; mm
